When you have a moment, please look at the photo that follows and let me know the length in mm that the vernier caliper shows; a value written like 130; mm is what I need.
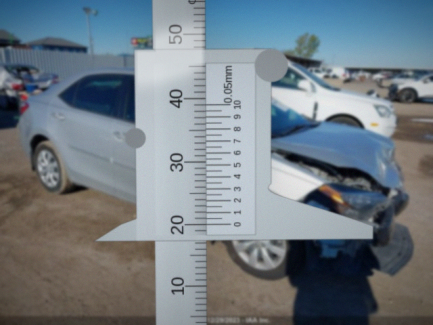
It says 20.0; mm
